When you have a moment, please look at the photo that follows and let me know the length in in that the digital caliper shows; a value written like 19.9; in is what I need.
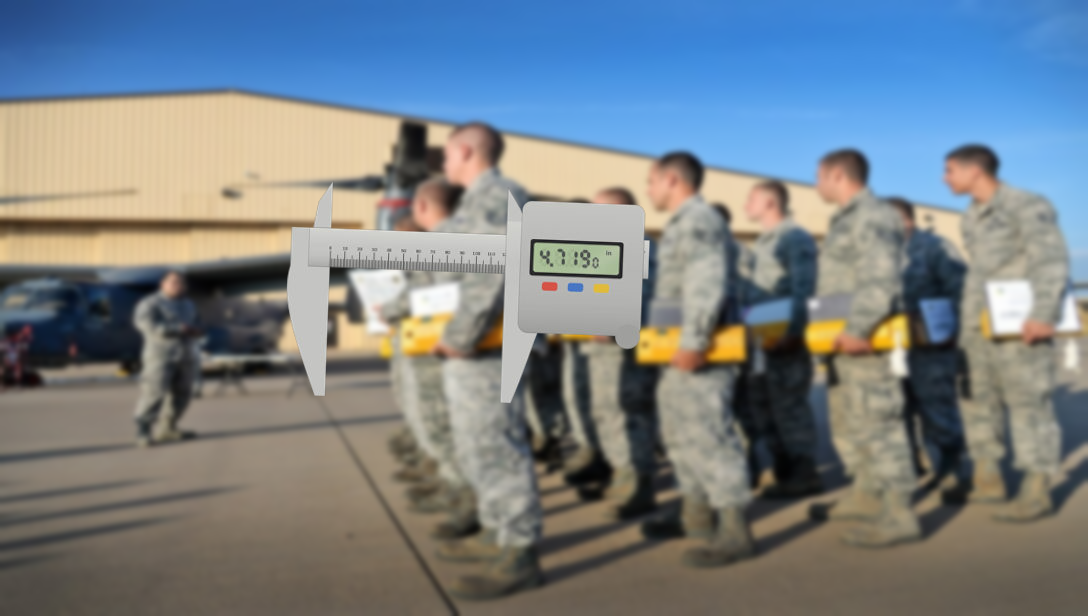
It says 4.7190; in
